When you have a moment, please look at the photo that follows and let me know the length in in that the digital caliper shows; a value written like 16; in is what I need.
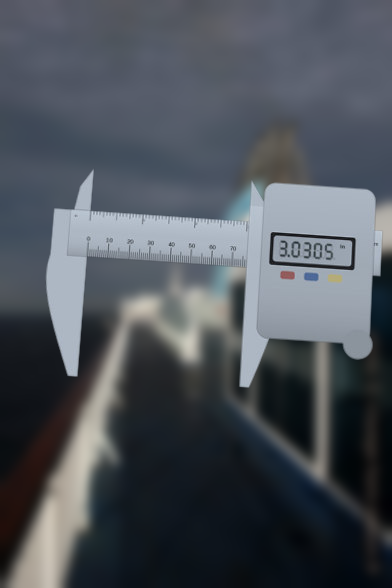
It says 3.0305; in
